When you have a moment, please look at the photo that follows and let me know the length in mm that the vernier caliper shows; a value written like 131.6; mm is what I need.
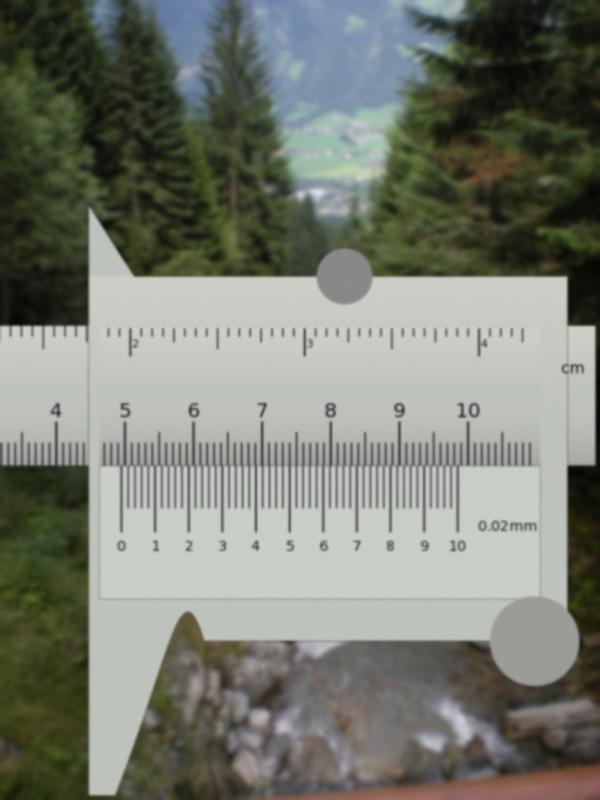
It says 49.5; mm
